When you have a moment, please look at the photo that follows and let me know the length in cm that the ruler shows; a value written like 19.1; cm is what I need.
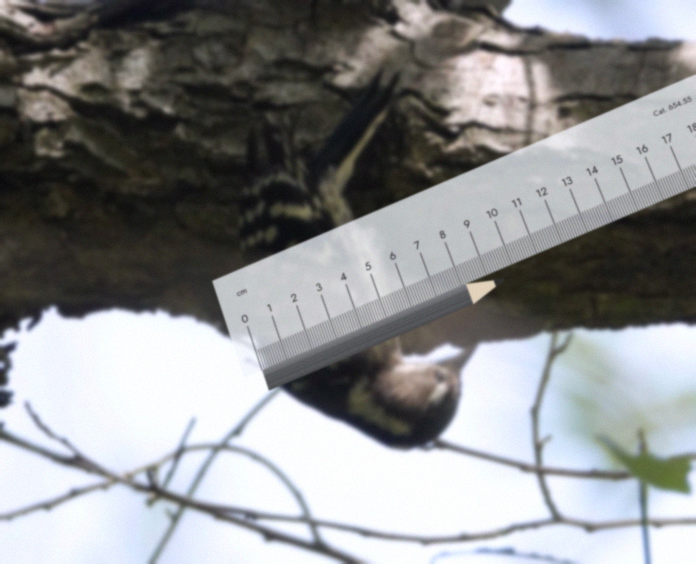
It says 9.5; cm
